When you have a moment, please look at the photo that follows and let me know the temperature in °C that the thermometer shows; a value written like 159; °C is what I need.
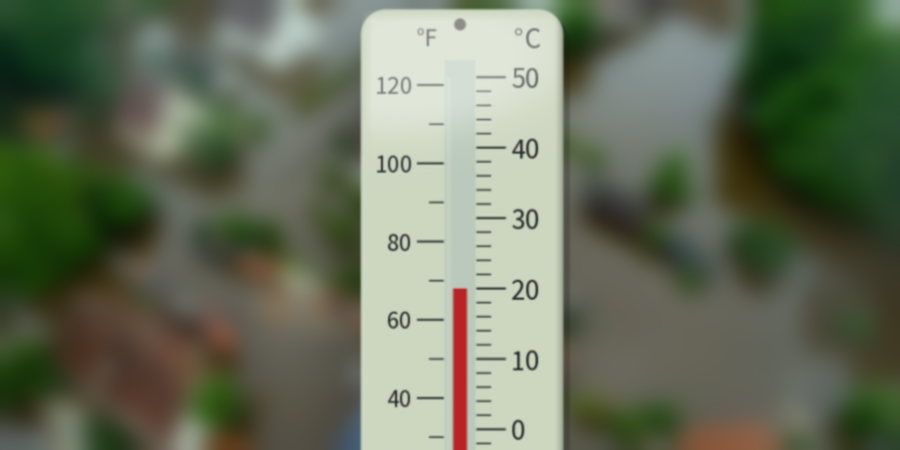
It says 20; °C
